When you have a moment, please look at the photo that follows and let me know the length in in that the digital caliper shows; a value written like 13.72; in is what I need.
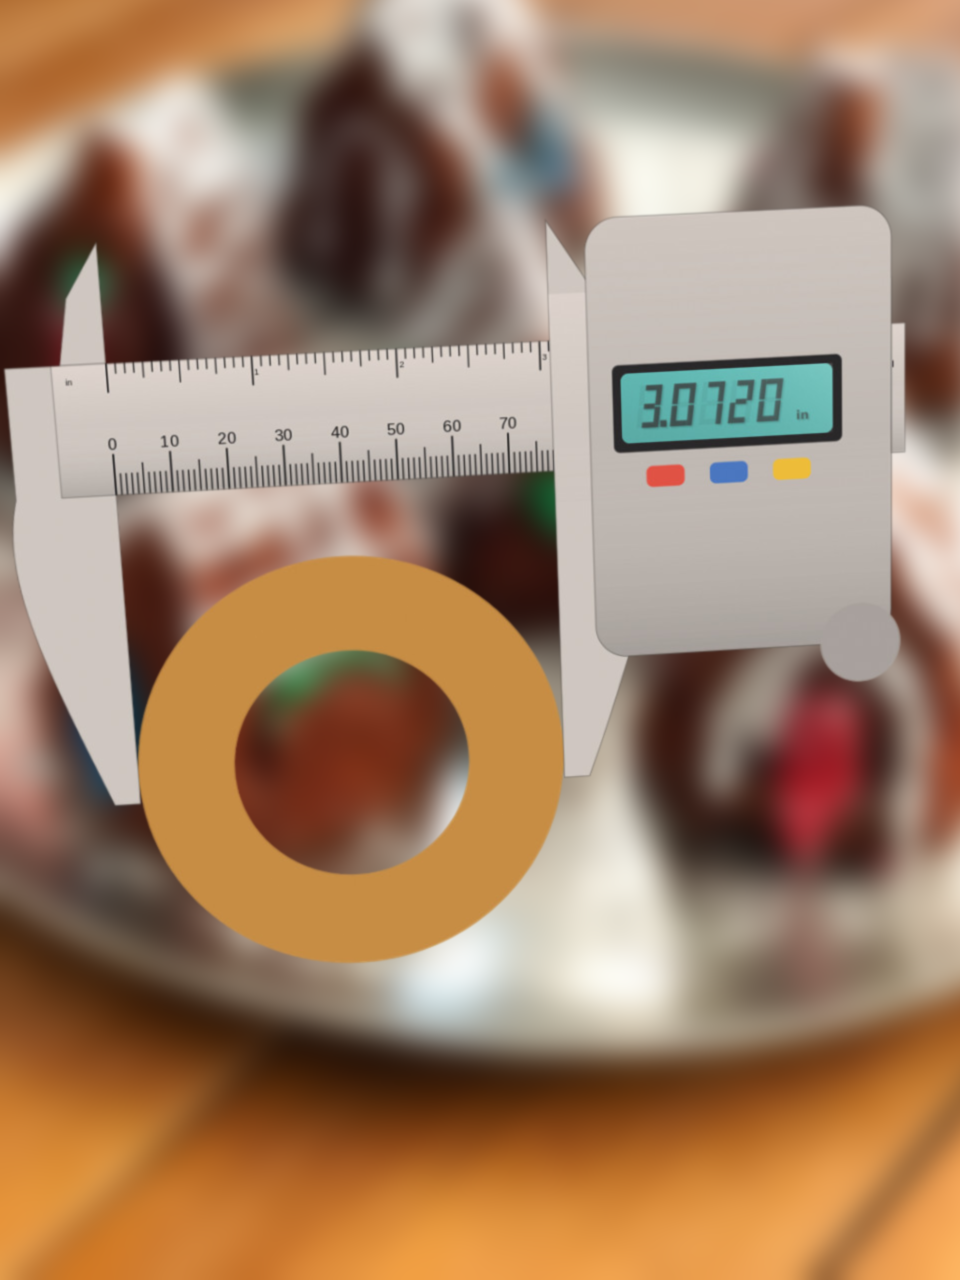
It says 3.0720; in
